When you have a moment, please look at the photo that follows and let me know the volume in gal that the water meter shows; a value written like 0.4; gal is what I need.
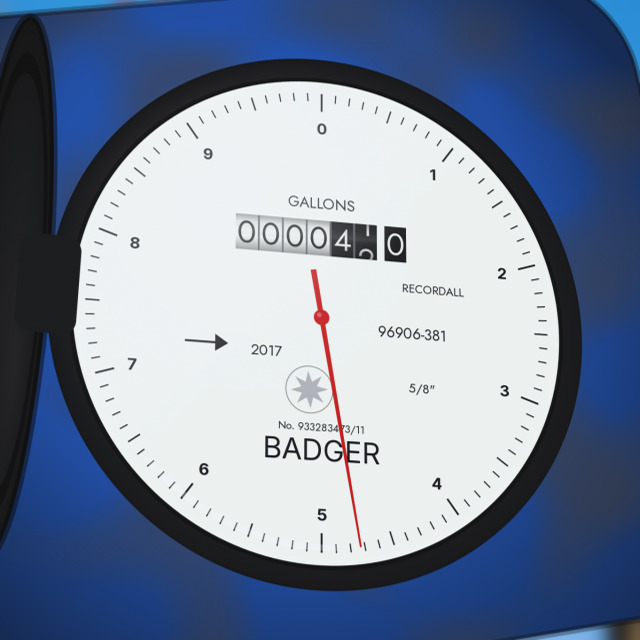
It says 414.7; gal
